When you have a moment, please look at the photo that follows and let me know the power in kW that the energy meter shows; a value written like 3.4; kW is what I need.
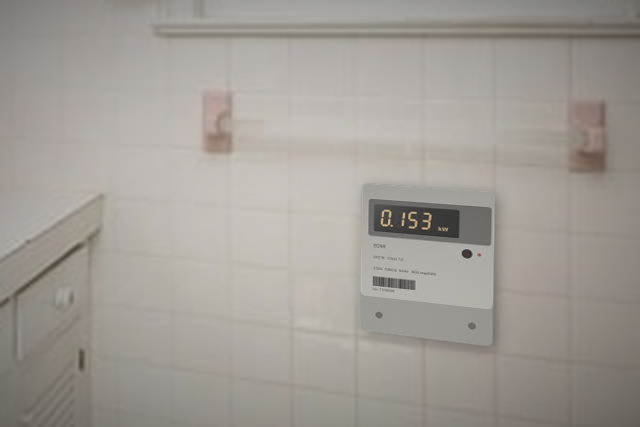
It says 0.153; kW
